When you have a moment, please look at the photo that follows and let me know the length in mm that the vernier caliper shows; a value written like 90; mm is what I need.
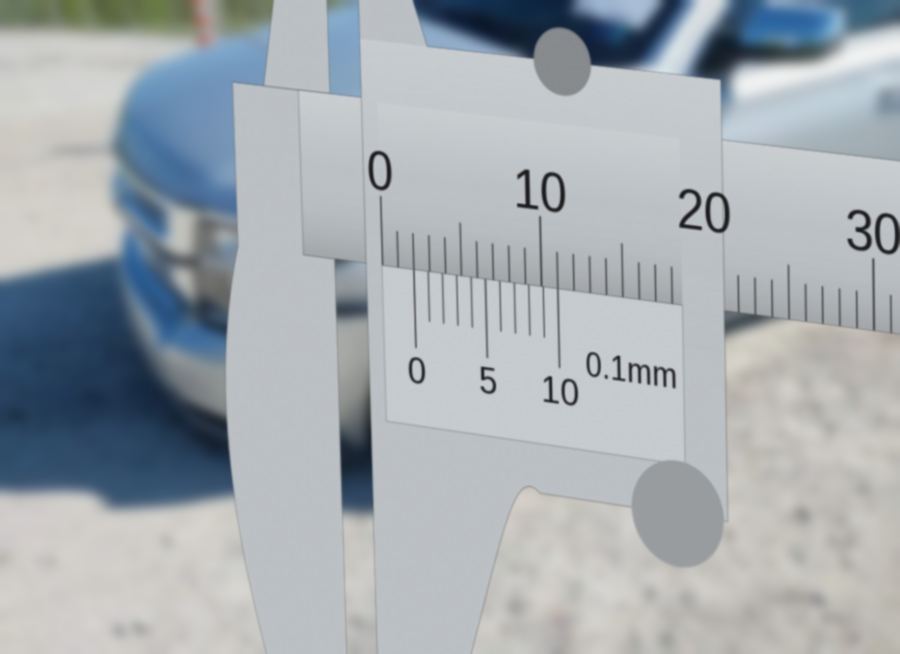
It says 2.0; mm
